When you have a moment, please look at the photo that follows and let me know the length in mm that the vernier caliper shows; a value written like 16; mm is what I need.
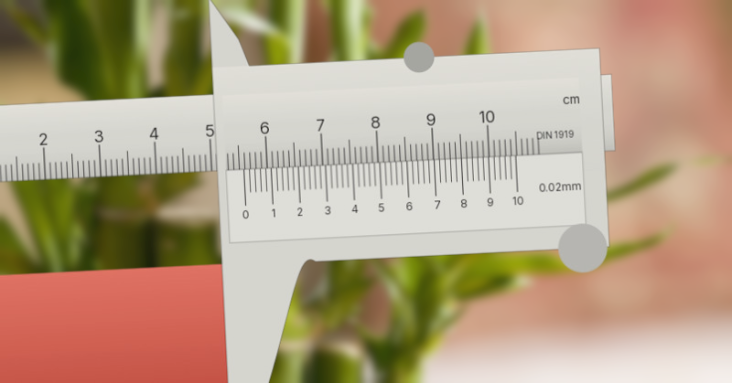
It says 55.8; mm
